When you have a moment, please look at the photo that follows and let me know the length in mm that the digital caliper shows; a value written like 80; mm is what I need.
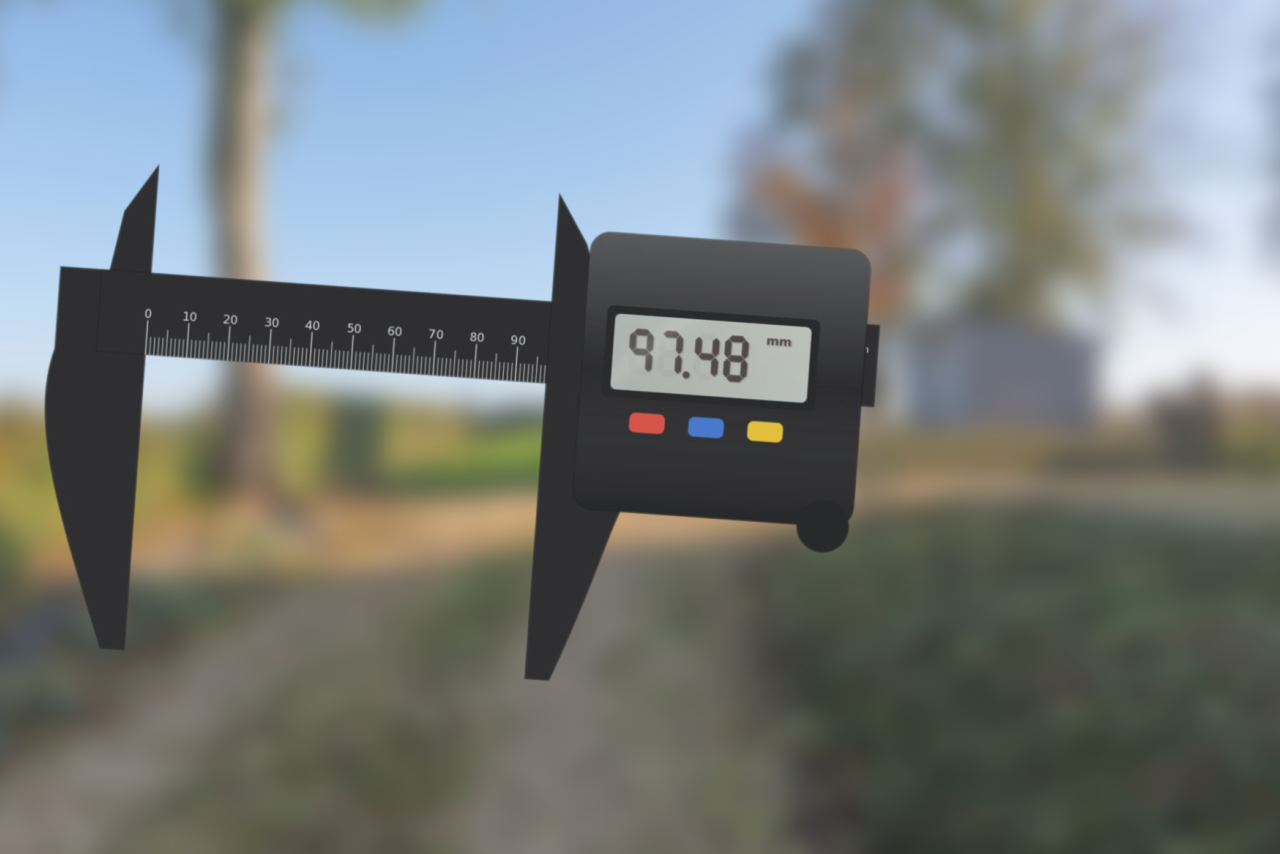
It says 97.48; mm
